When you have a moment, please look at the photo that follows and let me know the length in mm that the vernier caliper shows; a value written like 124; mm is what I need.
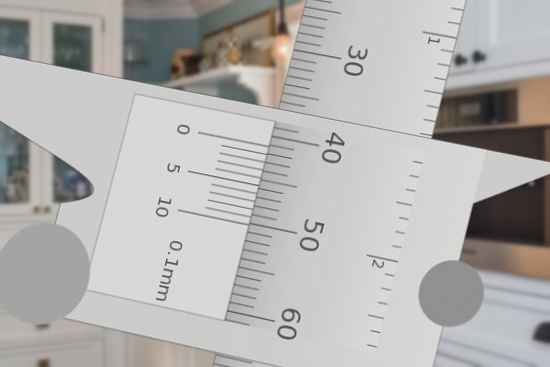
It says 41.2; mm
